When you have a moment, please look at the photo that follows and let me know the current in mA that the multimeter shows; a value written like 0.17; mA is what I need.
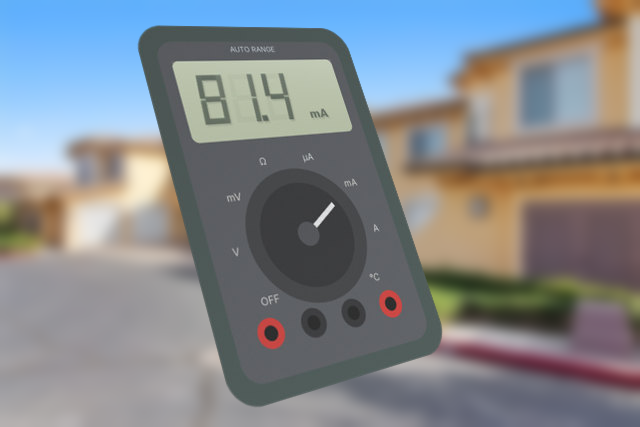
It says 81.4; mA
